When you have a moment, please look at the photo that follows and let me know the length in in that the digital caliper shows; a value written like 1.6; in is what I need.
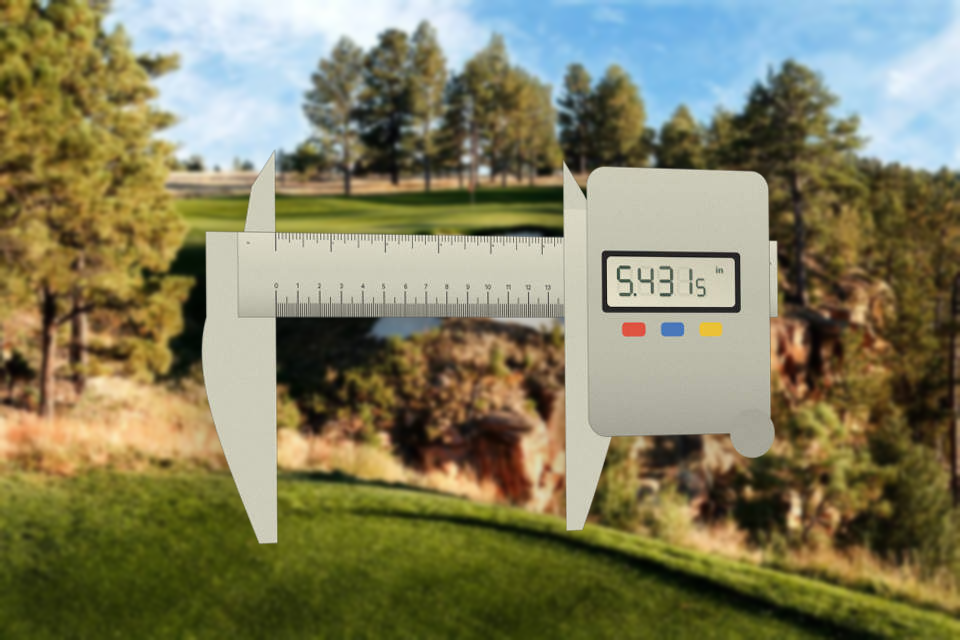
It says 5.4315; in
